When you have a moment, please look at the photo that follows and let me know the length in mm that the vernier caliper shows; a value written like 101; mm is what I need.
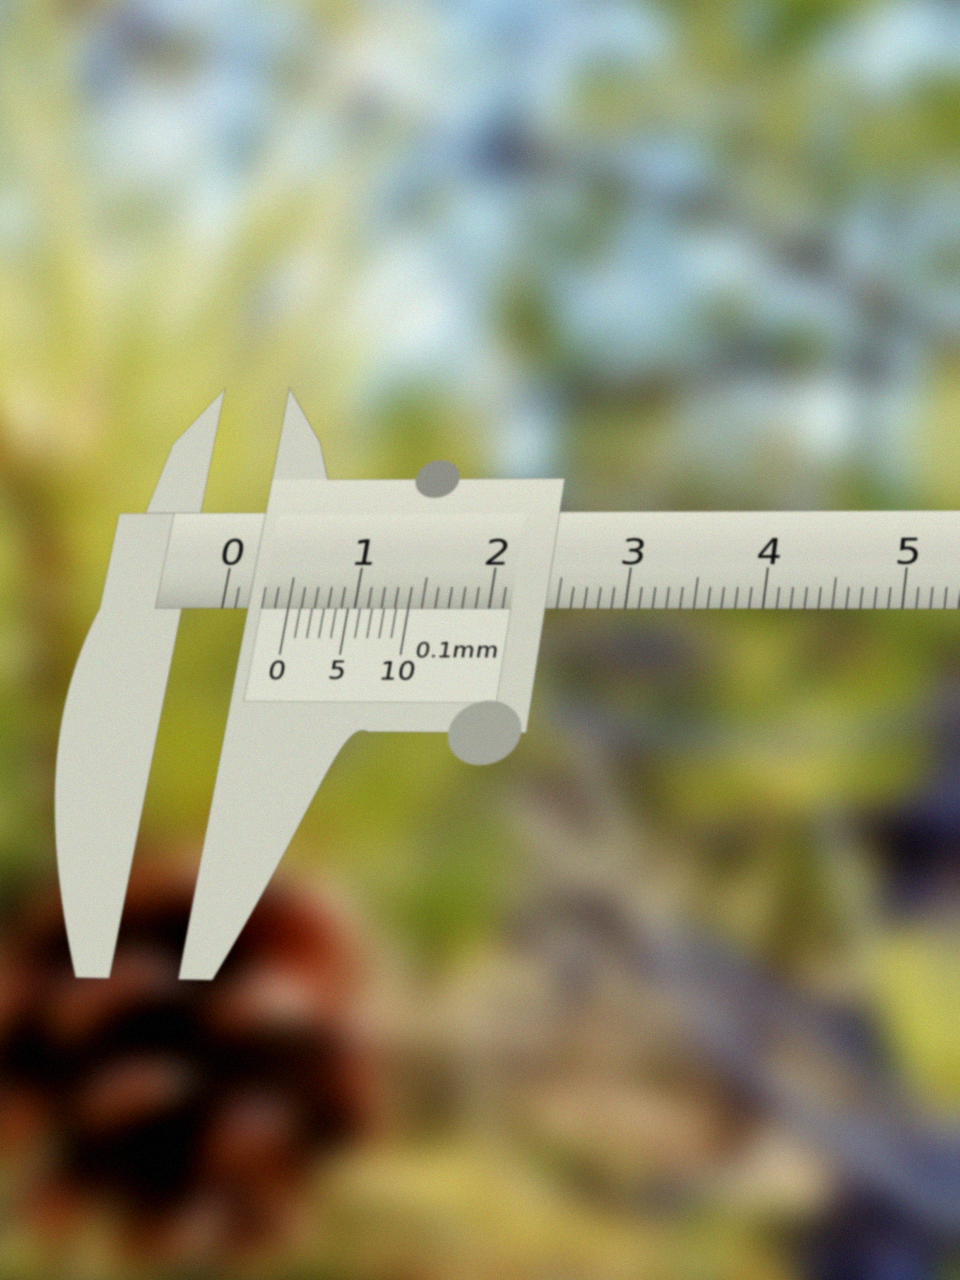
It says 5.0; mm
